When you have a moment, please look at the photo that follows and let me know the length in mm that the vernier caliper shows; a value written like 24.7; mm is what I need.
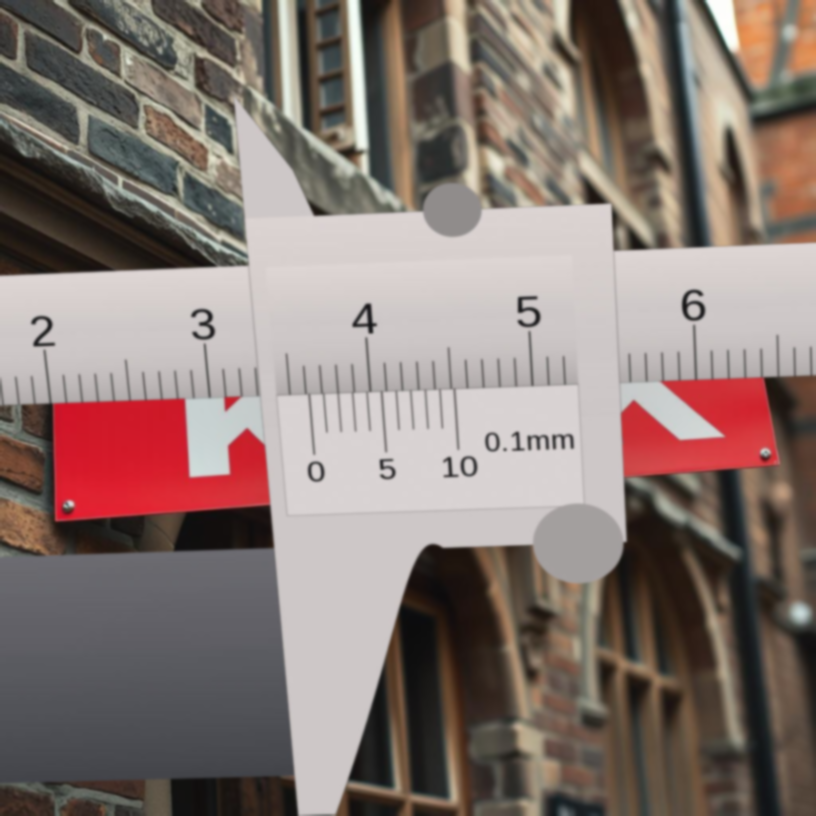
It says 36.2; mm
